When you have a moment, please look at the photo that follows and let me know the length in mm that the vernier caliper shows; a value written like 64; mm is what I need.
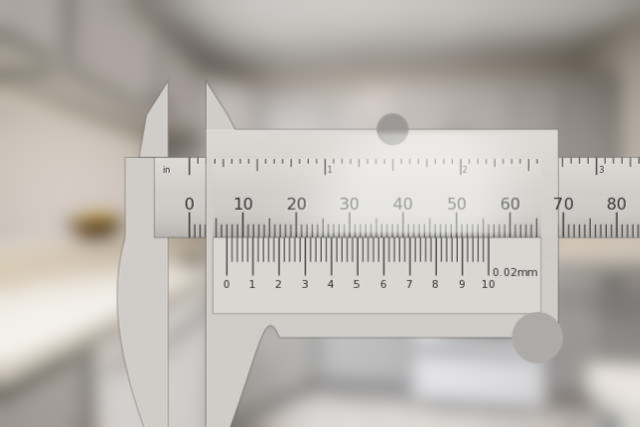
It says 7.0; mm
